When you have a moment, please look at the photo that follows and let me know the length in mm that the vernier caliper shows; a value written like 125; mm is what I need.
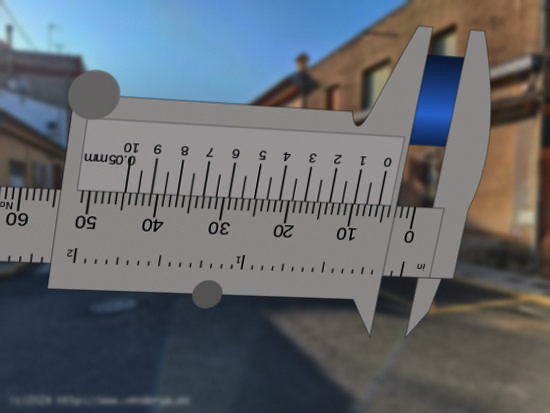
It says 5.8; mm
